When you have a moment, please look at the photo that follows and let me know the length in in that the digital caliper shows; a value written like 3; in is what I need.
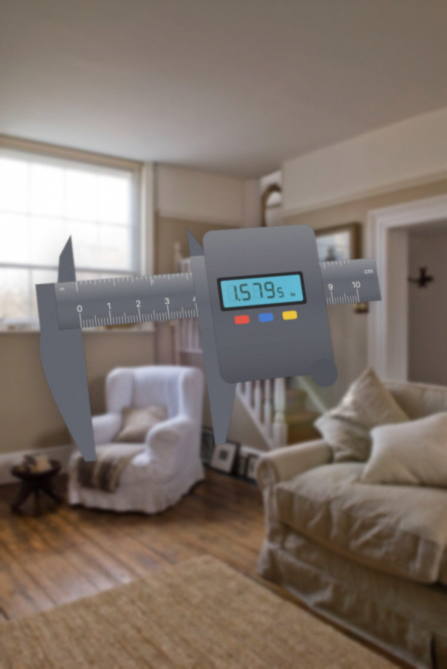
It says 1.5795; in
